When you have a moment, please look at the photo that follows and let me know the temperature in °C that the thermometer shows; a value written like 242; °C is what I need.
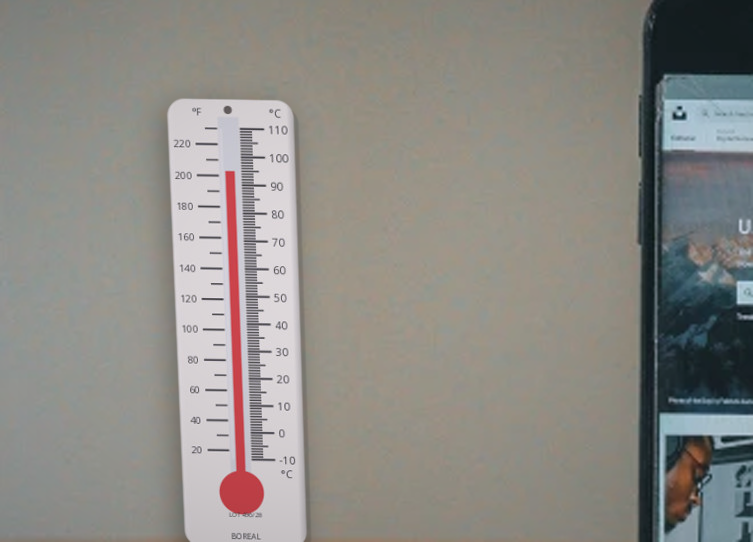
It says 95; °C
